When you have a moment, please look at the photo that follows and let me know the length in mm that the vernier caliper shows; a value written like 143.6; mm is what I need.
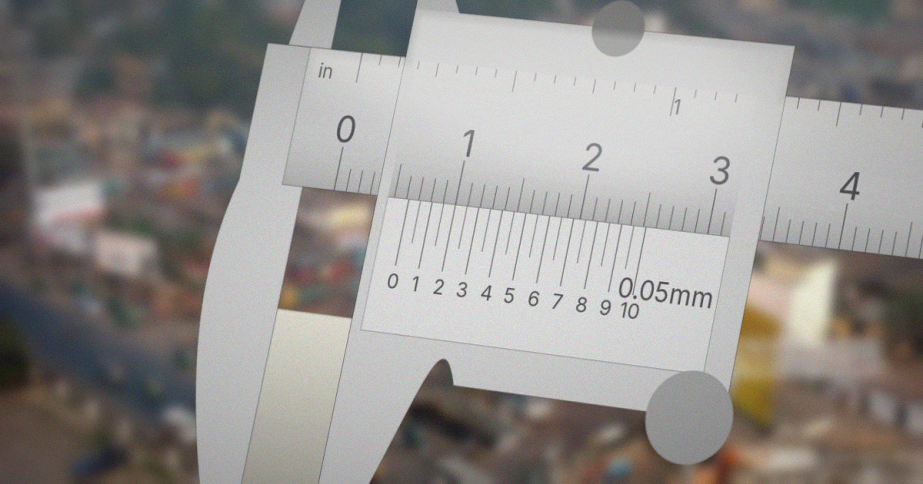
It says 6.2; mm
